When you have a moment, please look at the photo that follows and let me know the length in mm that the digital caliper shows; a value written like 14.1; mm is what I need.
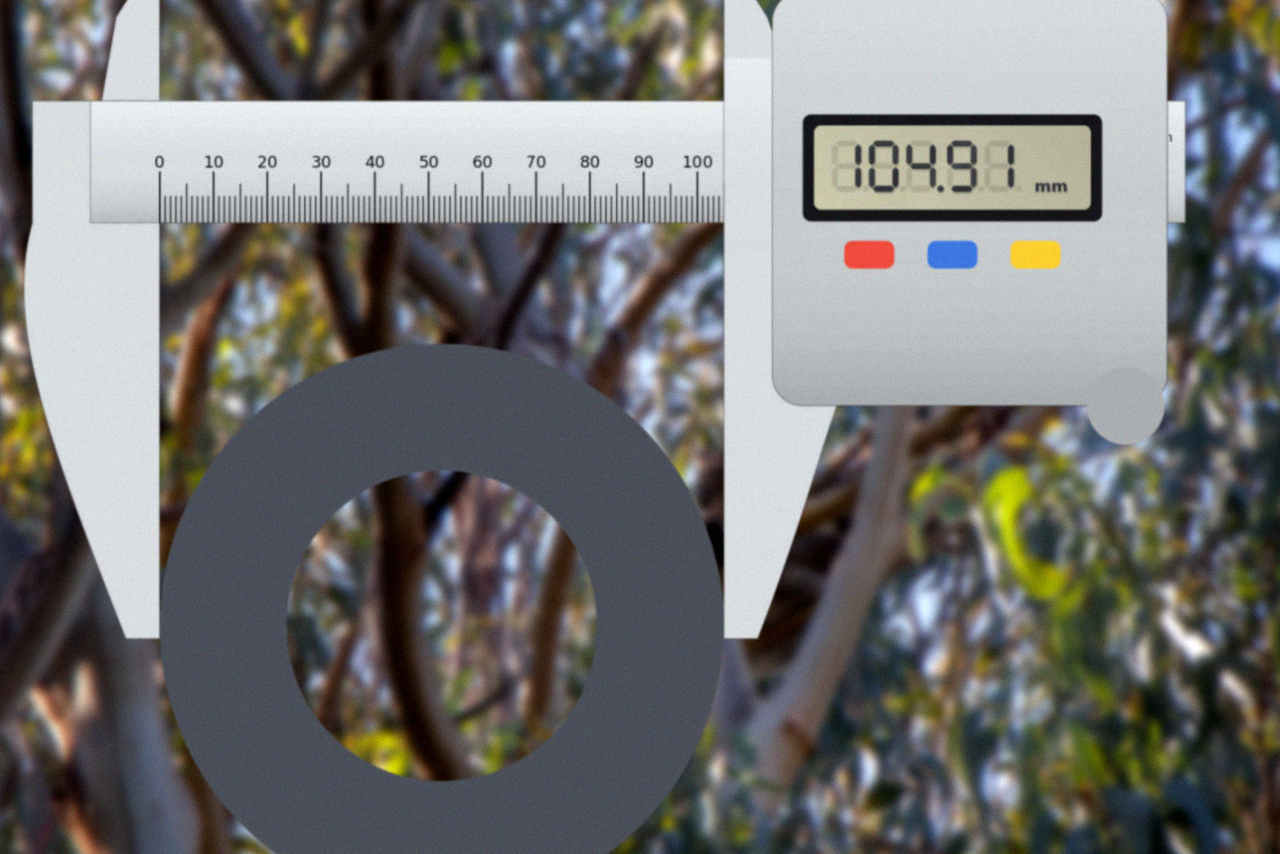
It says 104.91; mm
